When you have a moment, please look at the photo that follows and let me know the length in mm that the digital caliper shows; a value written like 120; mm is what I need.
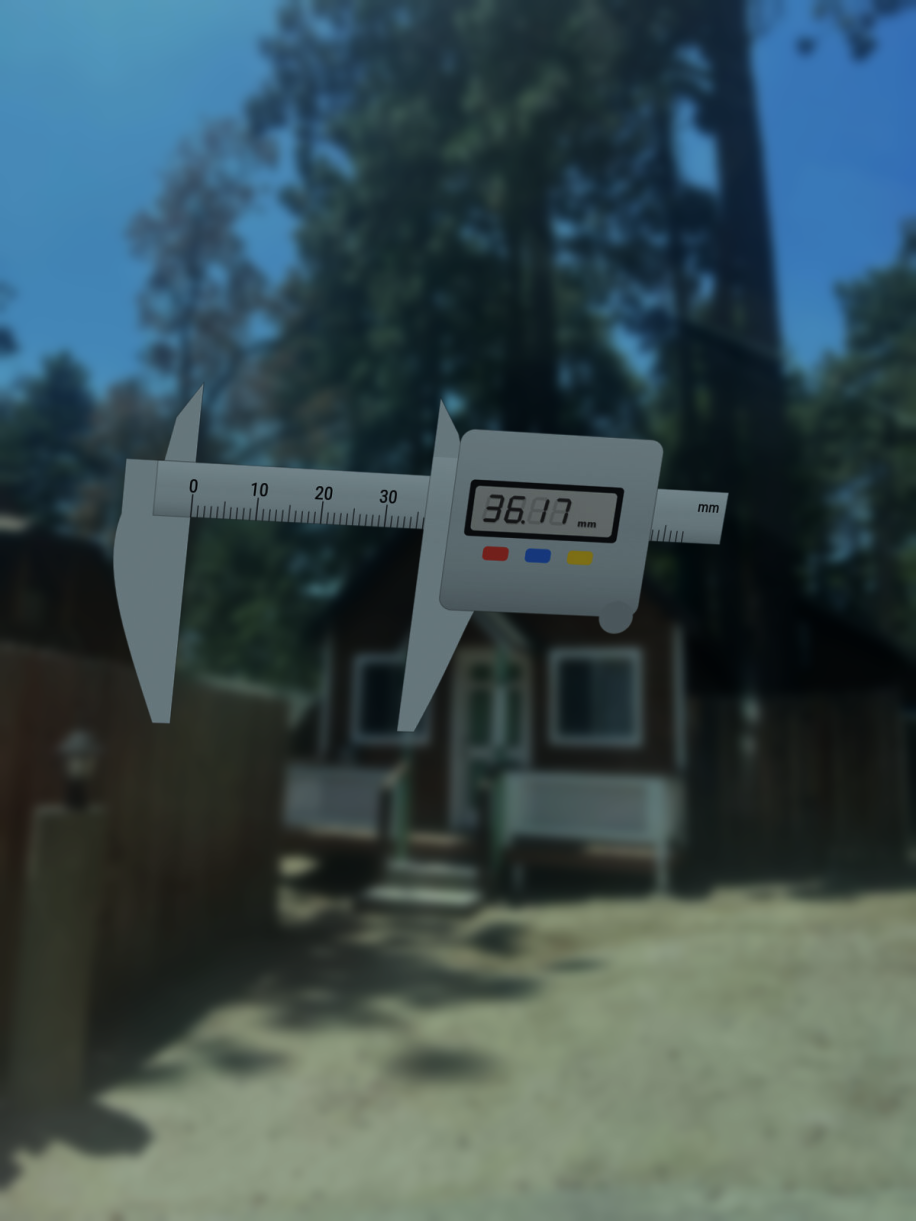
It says 36.17; mm
